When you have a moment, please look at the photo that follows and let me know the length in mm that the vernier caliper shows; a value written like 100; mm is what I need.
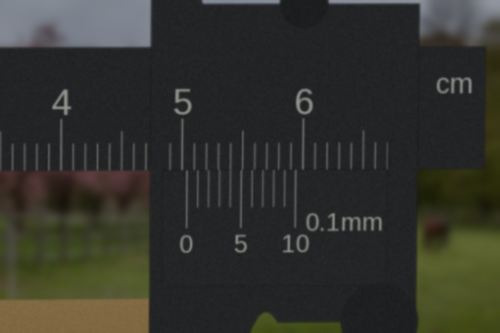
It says 50.4; mm
